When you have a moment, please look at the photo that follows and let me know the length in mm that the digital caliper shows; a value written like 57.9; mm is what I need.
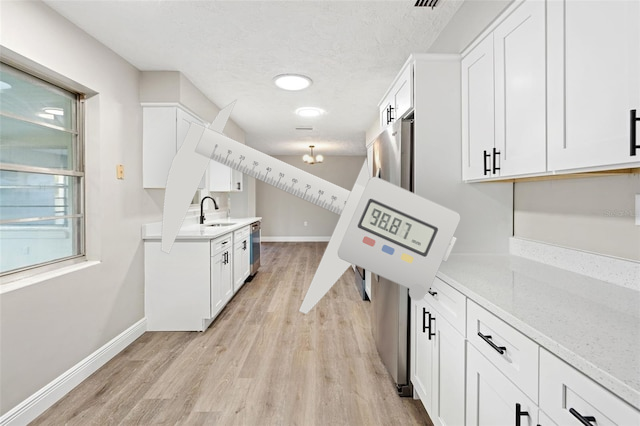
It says 98.87; mm
